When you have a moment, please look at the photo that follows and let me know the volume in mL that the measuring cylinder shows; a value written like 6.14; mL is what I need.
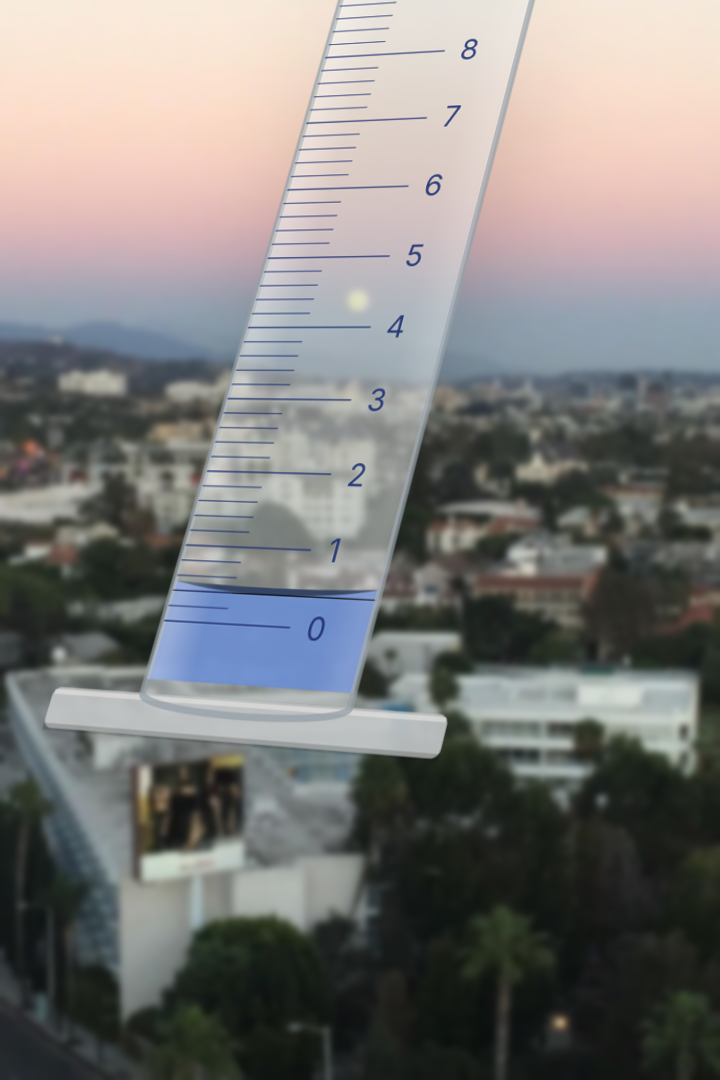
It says 0.4; mL
